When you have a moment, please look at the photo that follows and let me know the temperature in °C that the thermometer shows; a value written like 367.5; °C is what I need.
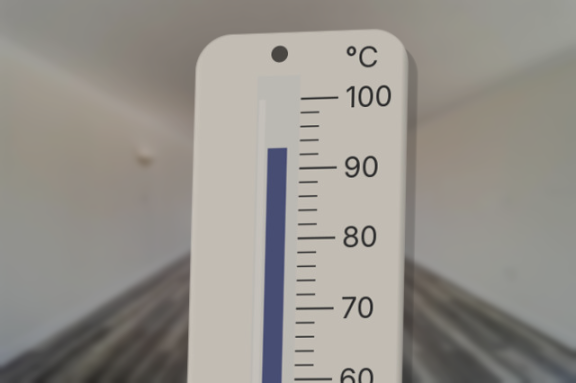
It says 93; °C
